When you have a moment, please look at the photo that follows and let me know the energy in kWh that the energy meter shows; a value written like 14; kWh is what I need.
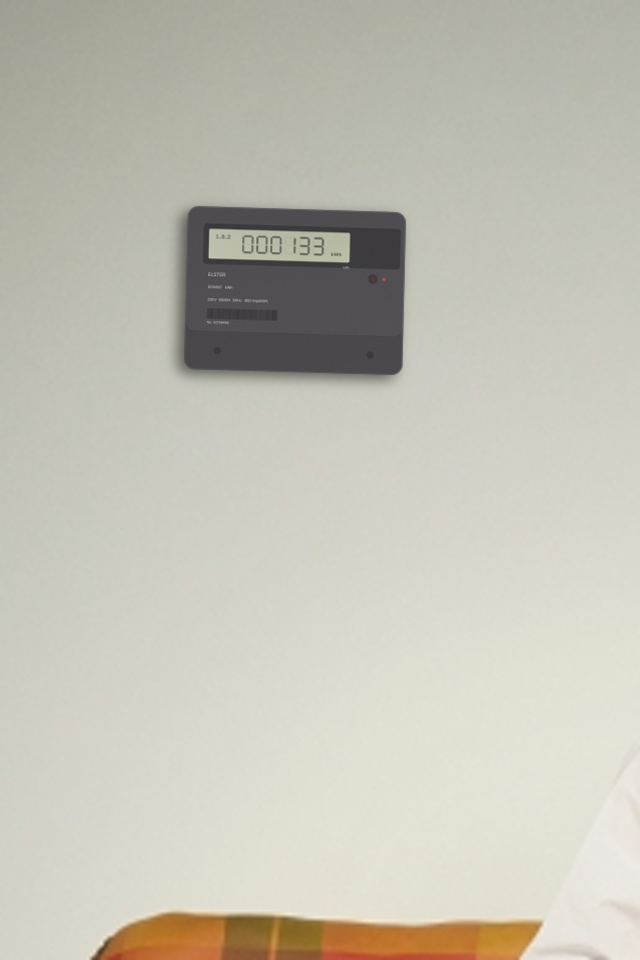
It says 133; kWh
